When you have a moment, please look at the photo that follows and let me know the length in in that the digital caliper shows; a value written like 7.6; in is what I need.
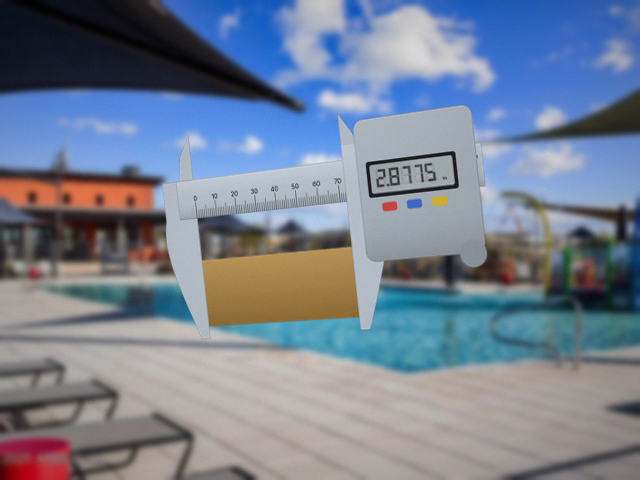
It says 2.8775; in
